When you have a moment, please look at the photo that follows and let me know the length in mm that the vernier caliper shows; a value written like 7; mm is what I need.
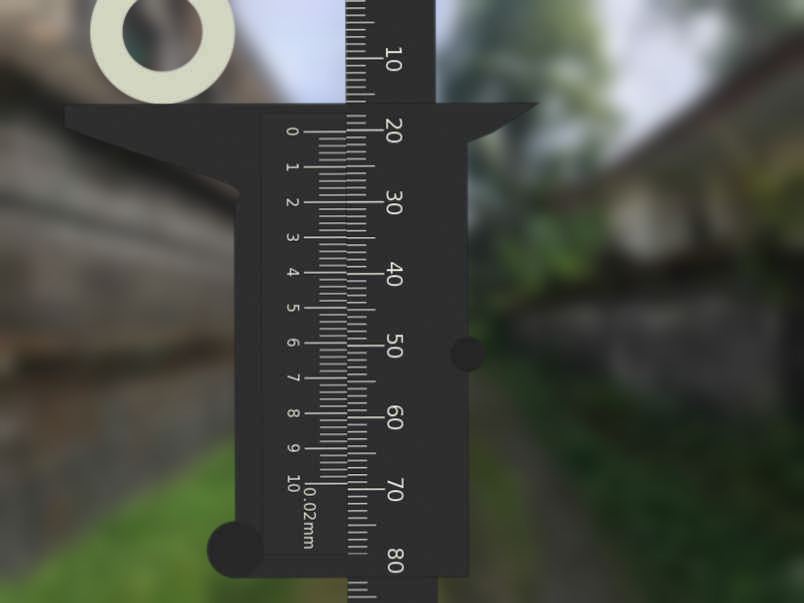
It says 20.2; mm
